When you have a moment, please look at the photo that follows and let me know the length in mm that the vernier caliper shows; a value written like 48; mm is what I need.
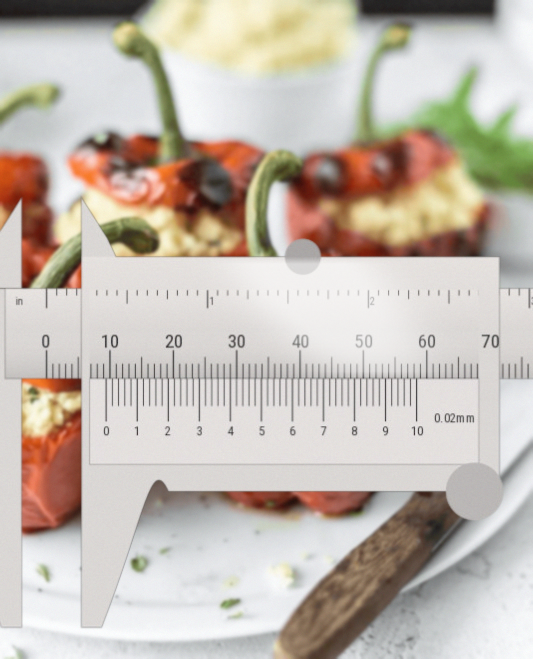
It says 9.4; mm
